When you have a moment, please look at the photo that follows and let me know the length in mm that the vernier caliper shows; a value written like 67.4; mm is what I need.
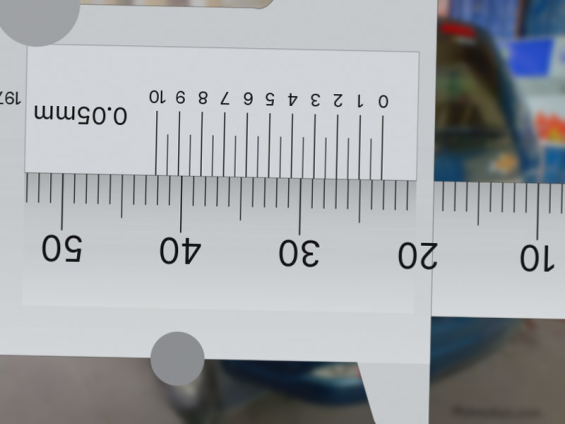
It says 23.2; mm
